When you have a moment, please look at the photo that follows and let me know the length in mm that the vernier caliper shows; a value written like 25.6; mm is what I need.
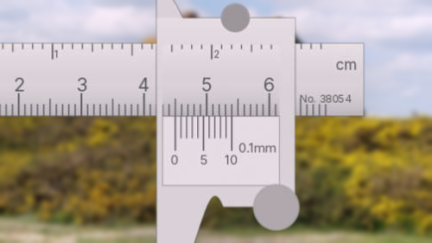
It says 45.0; mm
